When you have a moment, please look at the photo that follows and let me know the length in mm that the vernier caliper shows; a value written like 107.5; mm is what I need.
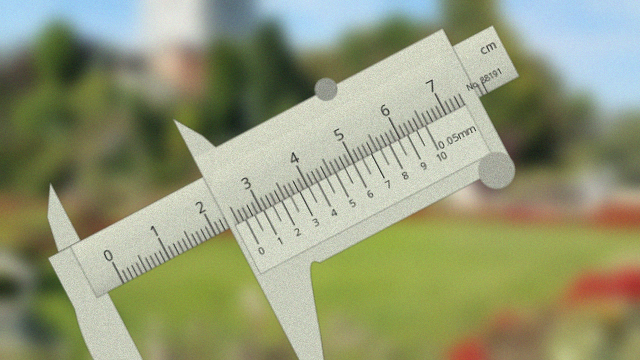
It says 26.5; mm
